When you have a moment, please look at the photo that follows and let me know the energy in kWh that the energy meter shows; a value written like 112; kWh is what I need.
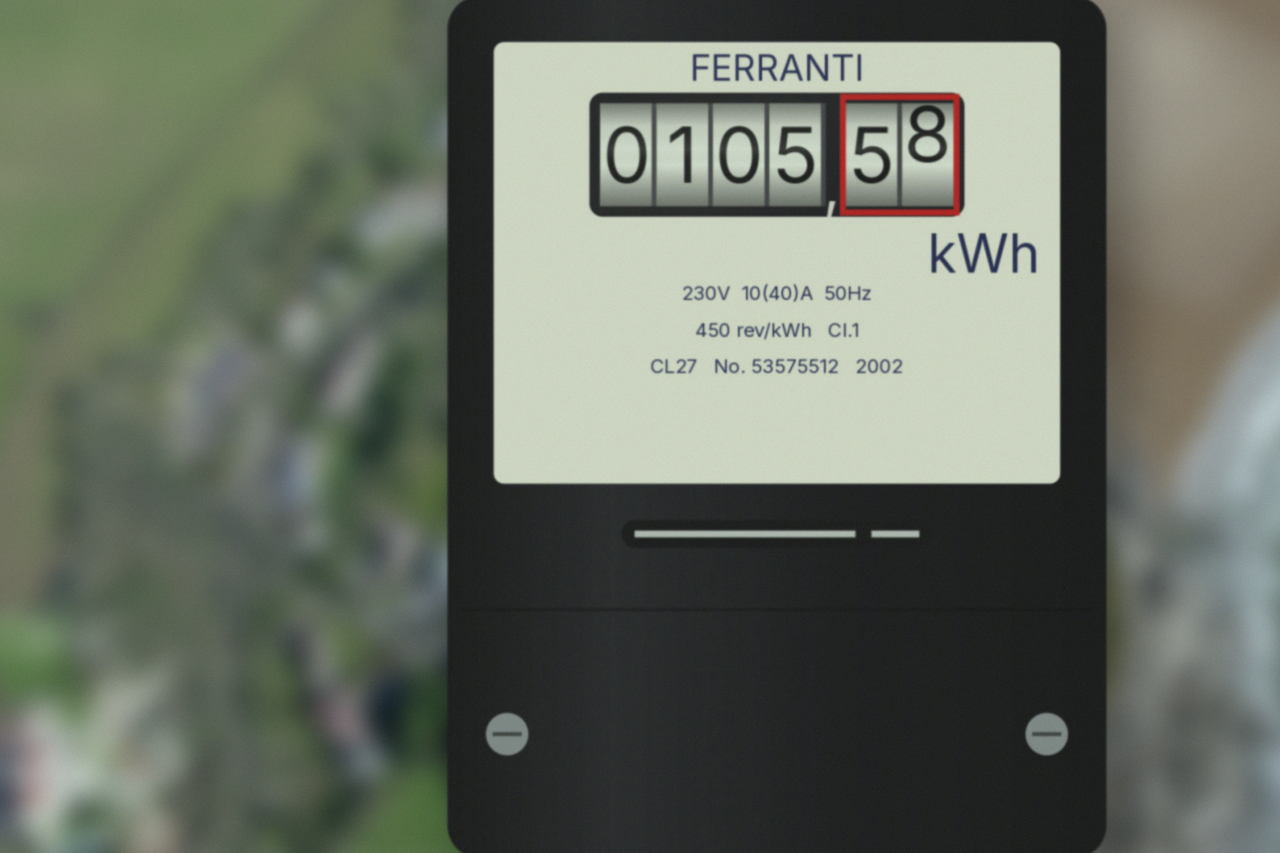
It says 105.58; kWh
